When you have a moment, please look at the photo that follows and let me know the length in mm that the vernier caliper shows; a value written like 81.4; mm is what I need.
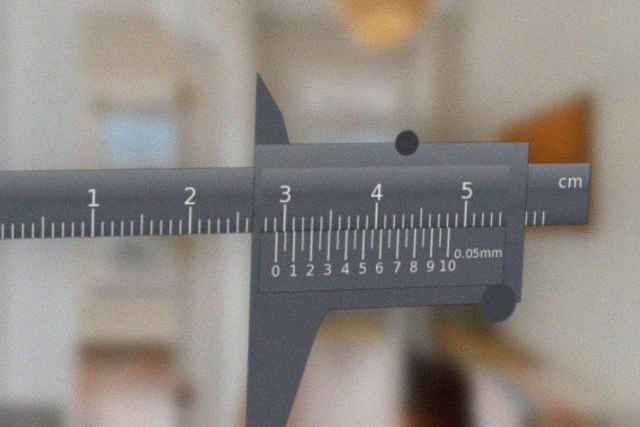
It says 29.2; mm
